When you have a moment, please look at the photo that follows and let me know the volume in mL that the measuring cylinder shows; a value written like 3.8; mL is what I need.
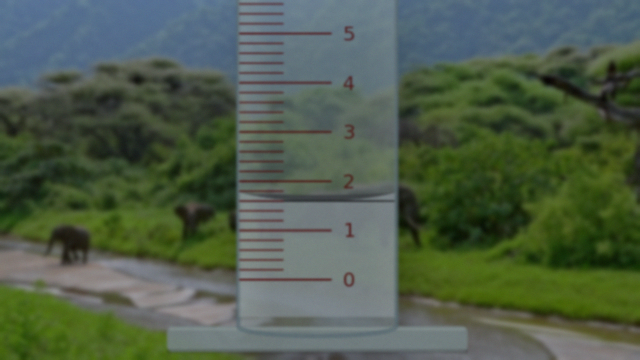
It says 1.6; mL
